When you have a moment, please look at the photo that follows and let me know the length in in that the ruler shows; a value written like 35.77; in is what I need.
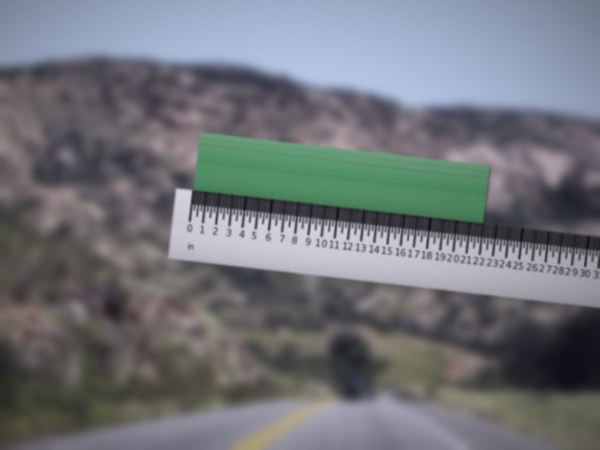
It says 22; in
